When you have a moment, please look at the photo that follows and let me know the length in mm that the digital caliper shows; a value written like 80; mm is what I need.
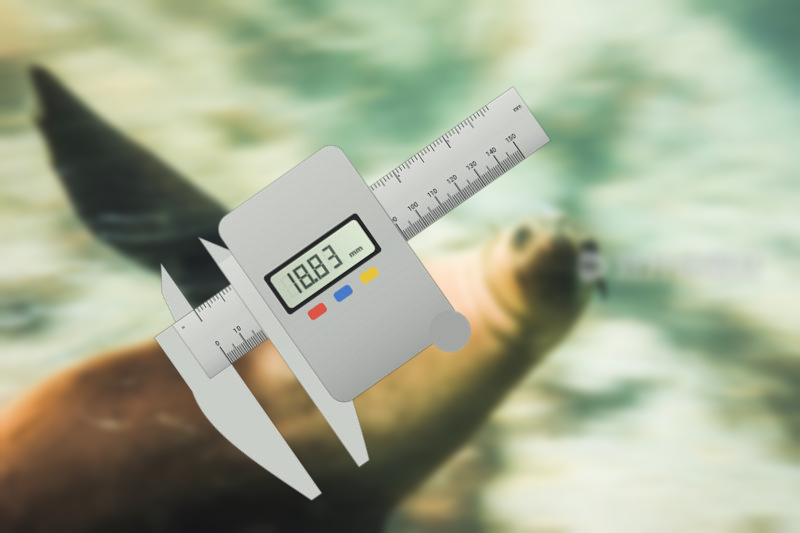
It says 18.83; mm
